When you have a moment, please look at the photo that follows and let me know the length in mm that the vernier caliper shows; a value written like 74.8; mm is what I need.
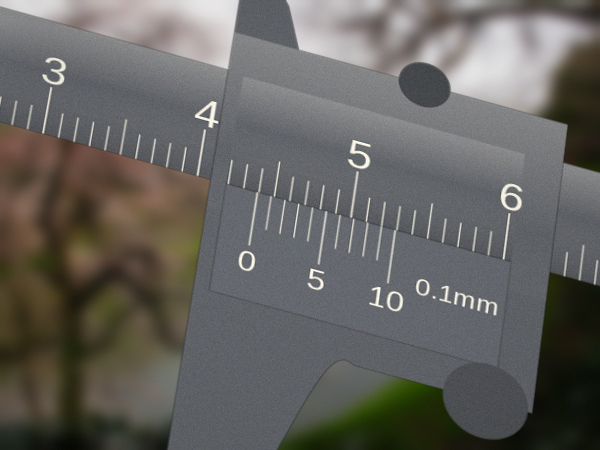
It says 43.9; mm
